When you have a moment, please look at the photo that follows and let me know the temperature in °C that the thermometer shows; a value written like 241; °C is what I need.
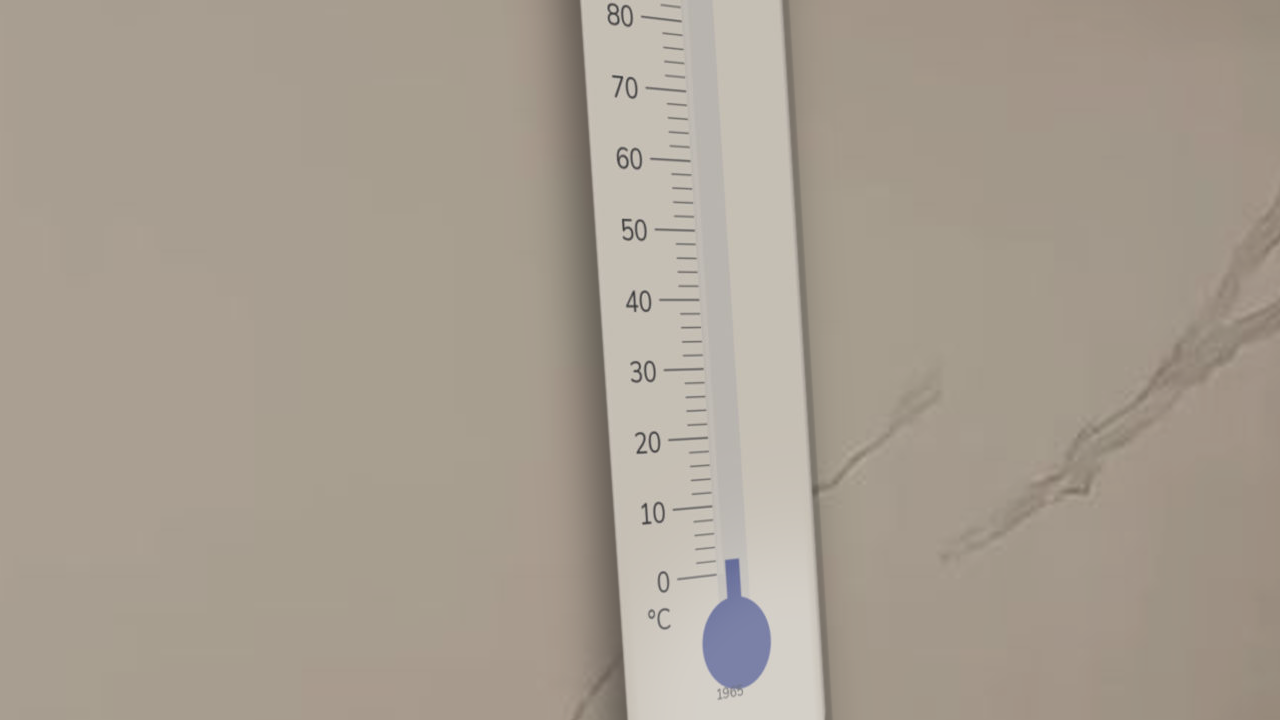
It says 2; °C
